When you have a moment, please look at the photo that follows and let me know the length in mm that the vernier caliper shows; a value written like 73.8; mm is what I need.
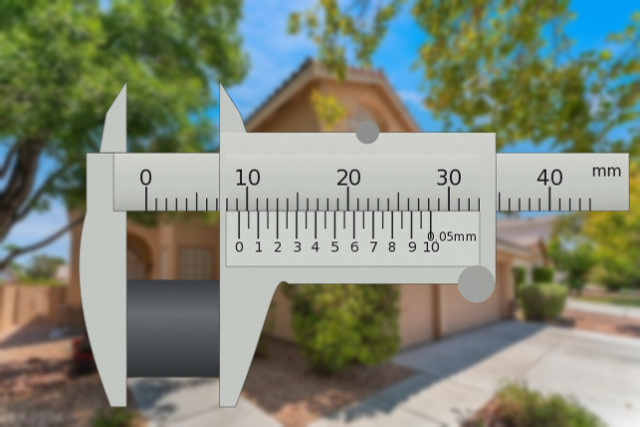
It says 9.2; mm
